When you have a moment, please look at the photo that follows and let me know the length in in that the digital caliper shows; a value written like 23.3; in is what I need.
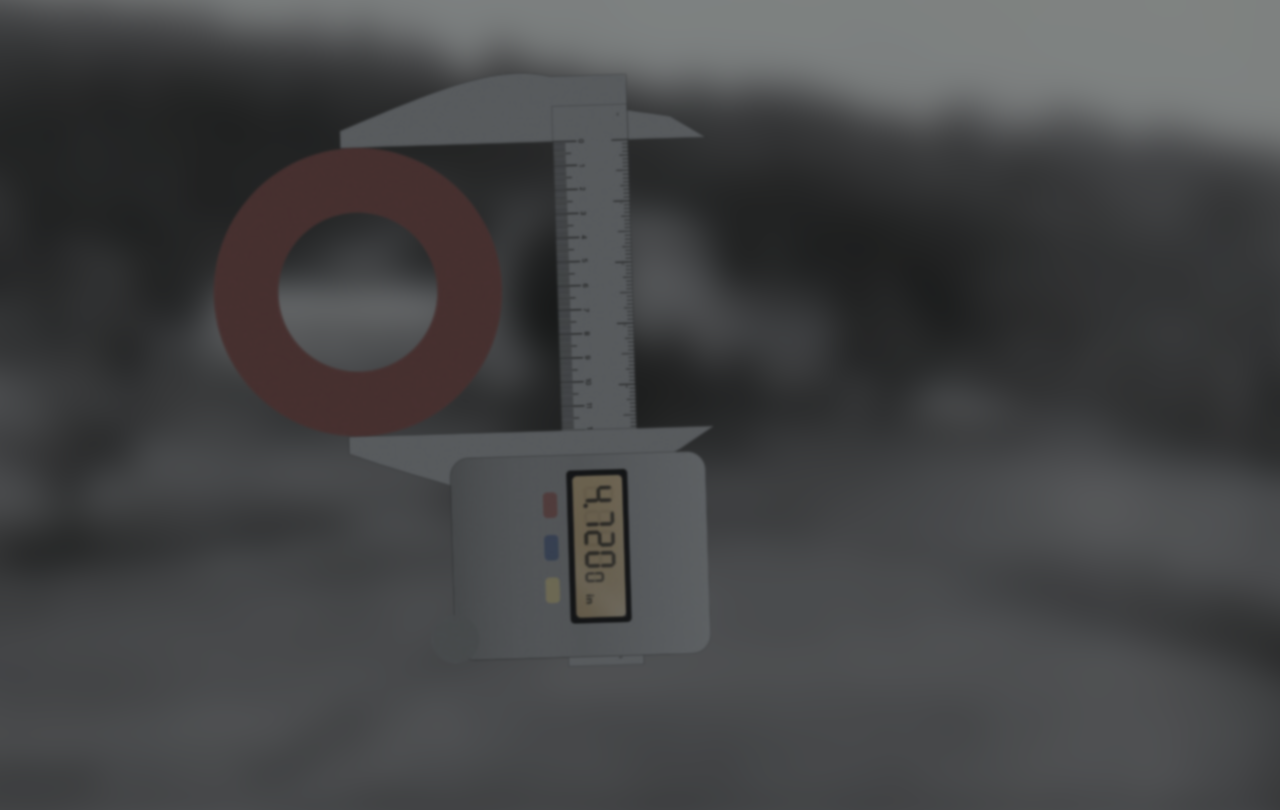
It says 4.7200; in
